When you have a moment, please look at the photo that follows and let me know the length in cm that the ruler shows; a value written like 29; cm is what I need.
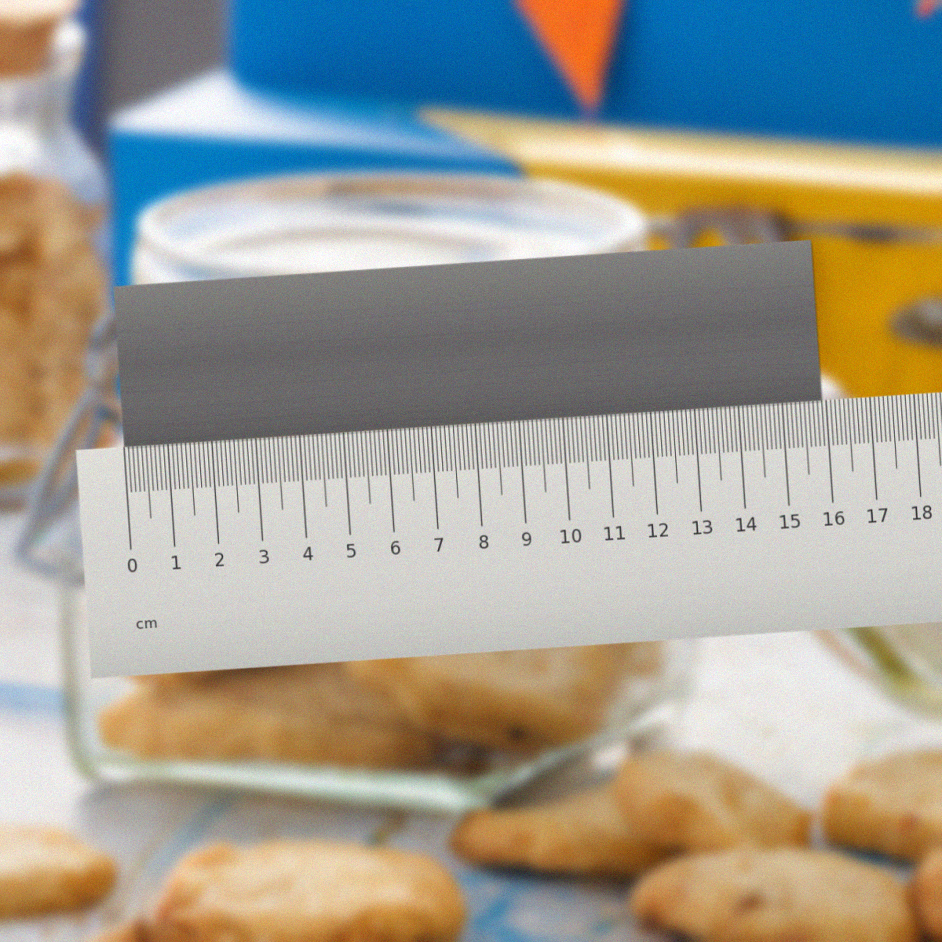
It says 15.9; cm
